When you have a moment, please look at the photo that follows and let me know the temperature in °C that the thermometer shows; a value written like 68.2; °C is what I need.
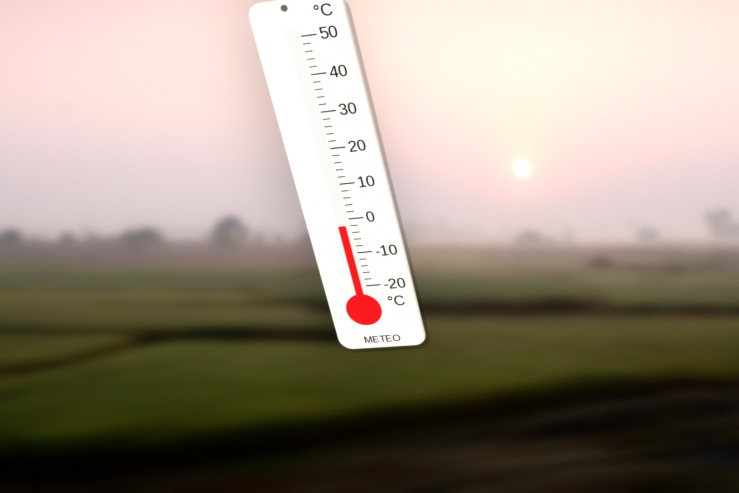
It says -2; °C
